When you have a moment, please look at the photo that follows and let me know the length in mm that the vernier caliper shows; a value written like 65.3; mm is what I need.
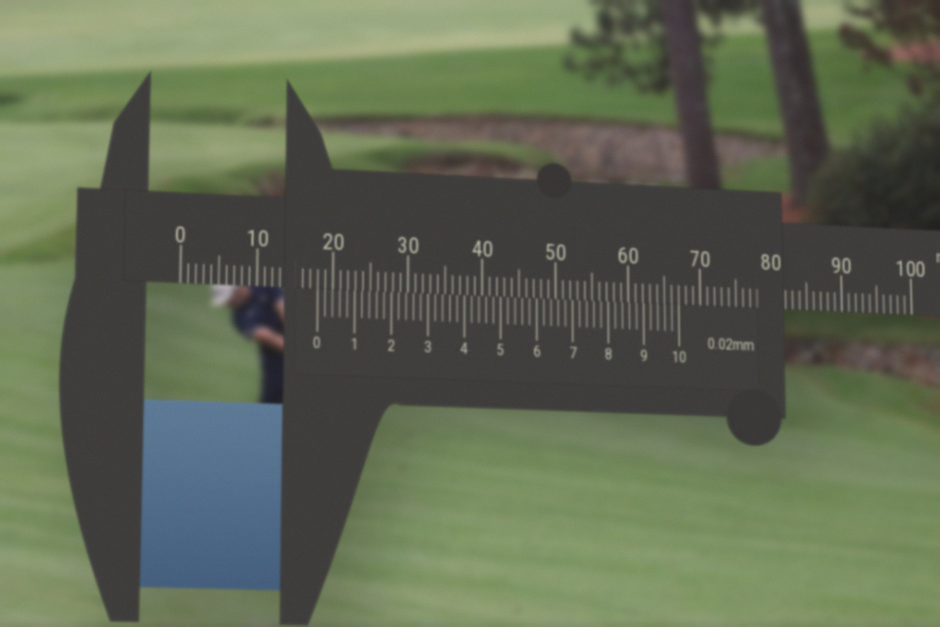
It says 18.0; mm
